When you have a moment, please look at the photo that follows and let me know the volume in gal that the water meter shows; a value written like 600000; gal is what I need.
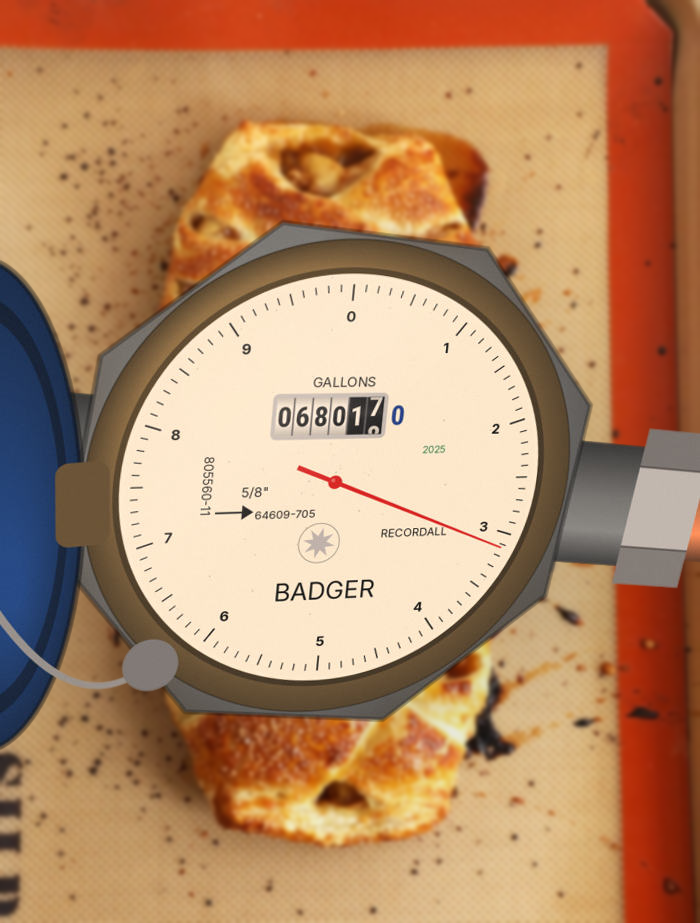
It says 680173.1; gal
